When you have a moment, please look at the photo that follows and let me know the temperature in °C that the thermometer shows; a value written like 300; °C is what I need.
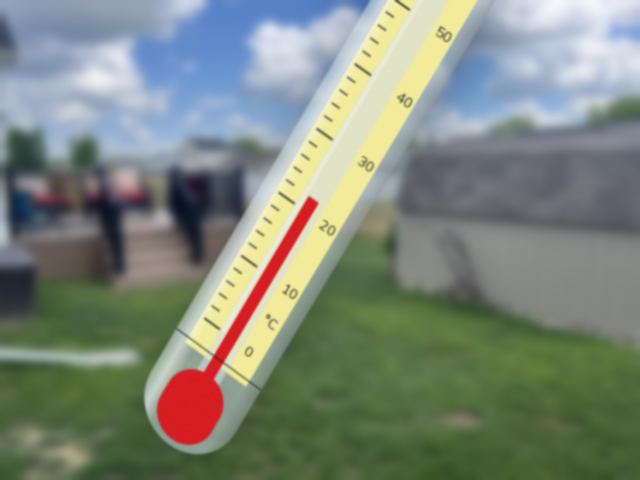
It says 22; °C
